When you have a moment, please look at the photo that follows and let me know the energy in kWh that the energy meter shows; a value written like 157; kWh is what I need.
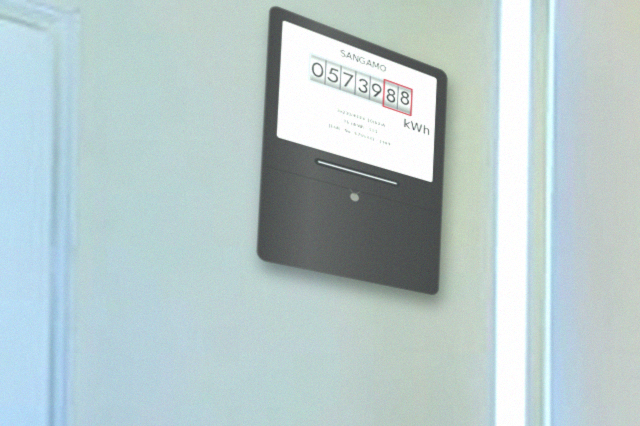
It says 5739.88; kWh
